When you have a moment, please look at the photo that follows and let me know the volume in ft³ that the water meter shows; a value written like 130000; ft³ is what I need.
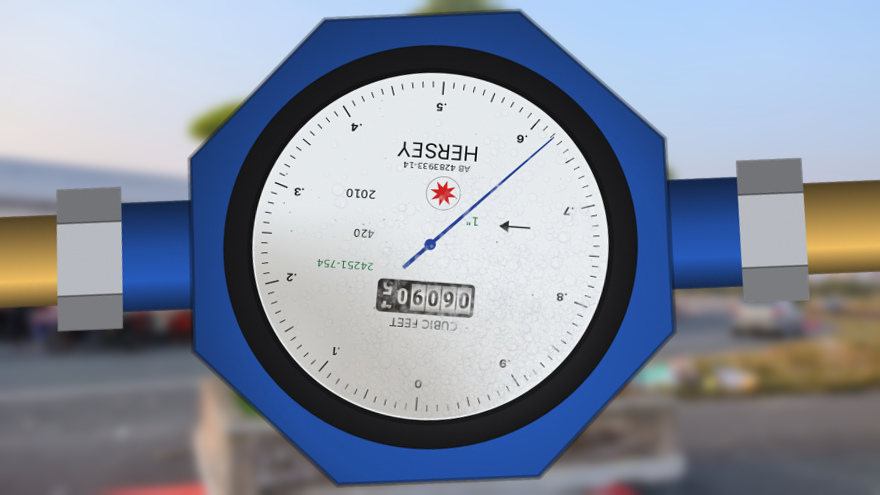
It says 60904.62; ft³
